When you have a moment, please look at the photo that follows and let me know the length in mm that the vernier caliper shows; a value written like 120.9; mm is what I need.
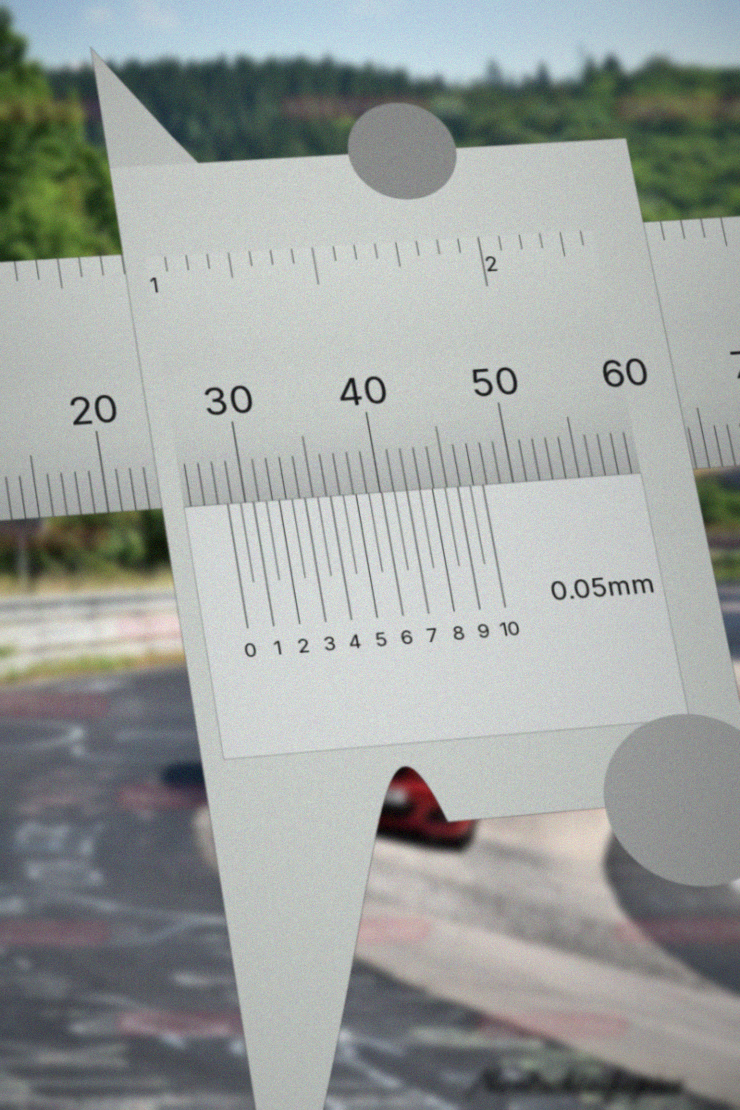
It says 28.7; mm
